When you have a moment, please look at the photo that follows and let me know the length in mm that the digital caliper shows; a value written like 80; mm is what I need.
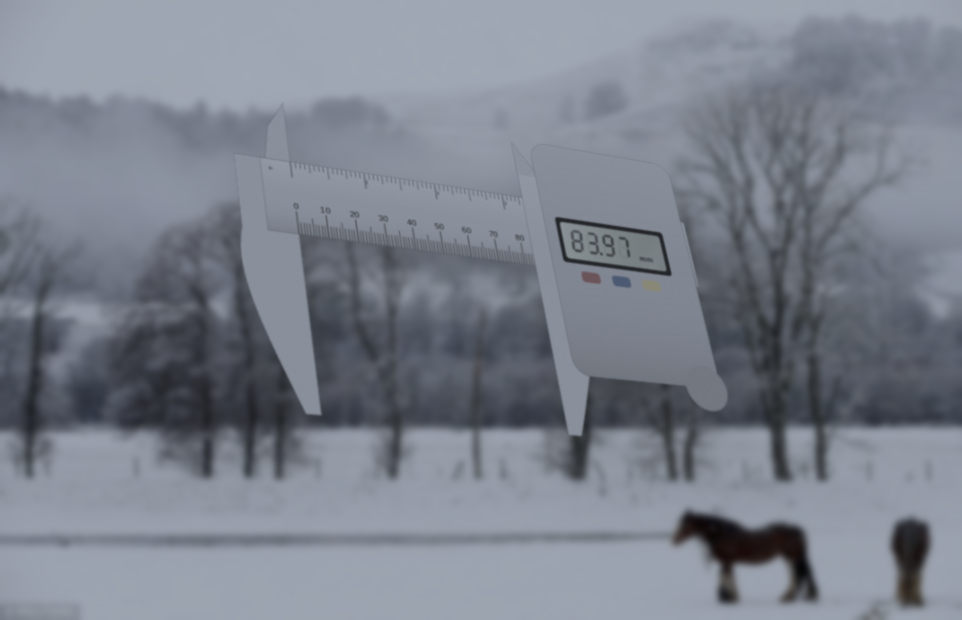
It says 83.97; mm
